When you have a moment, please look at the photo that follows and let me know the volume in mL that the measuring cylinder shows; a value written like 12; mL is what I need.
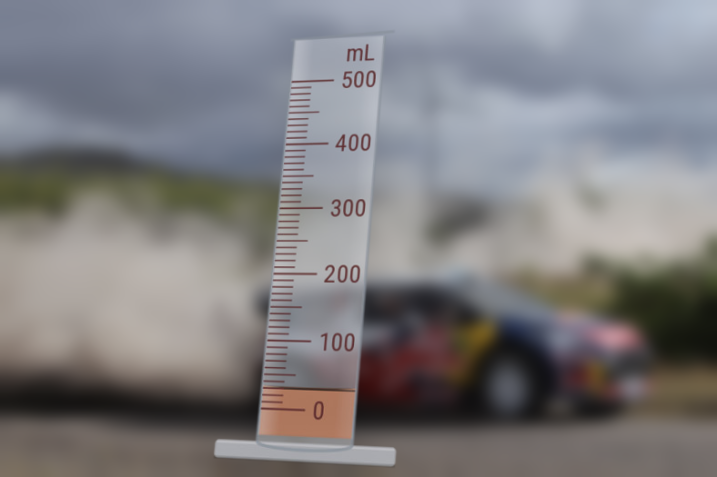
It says 30; mL
